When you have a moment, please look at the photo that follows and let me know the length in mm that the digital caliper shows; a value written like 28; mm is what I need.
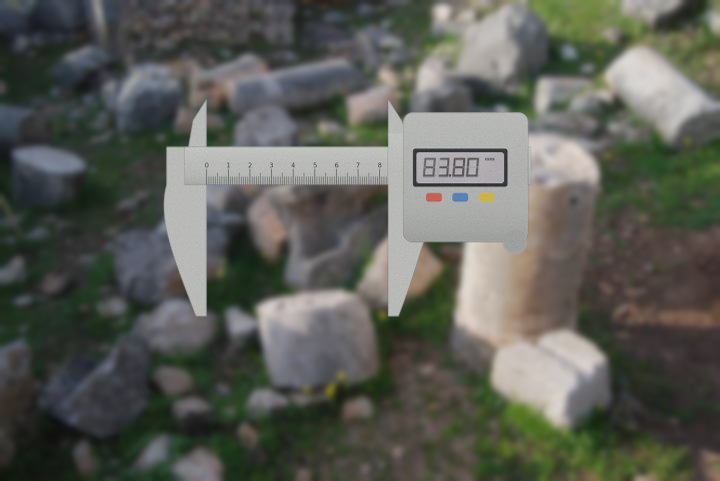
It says 83.80; mm
